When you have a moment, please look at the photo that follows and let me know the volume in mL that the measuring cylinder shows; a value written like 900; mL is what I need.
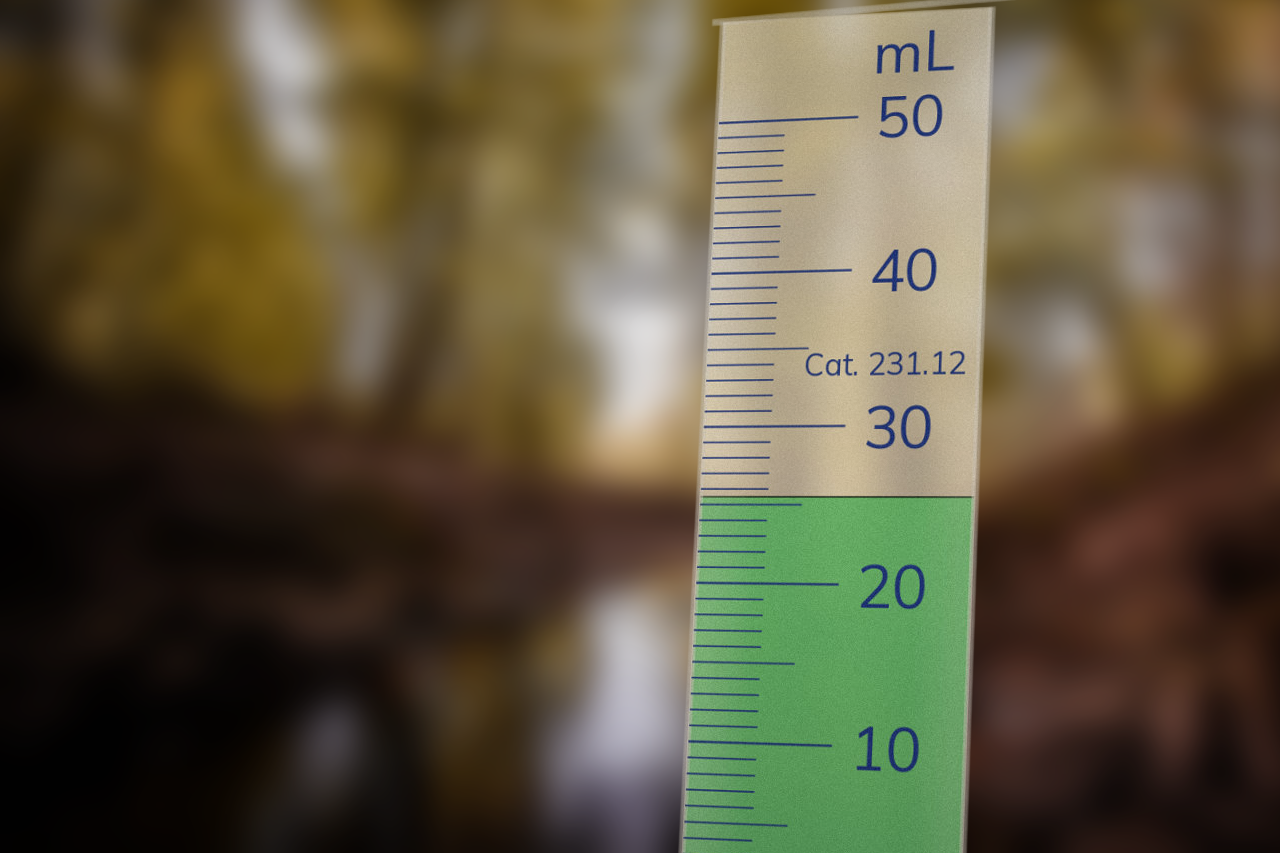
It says 25.5; mL
